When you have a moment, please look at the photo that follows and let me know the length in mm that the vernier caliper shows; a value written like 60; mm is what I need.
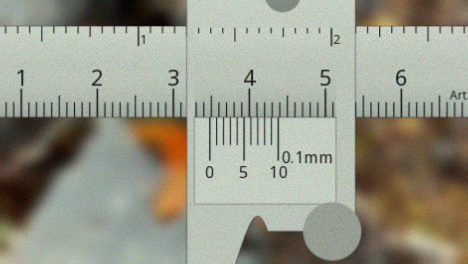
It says 34.8; mm
